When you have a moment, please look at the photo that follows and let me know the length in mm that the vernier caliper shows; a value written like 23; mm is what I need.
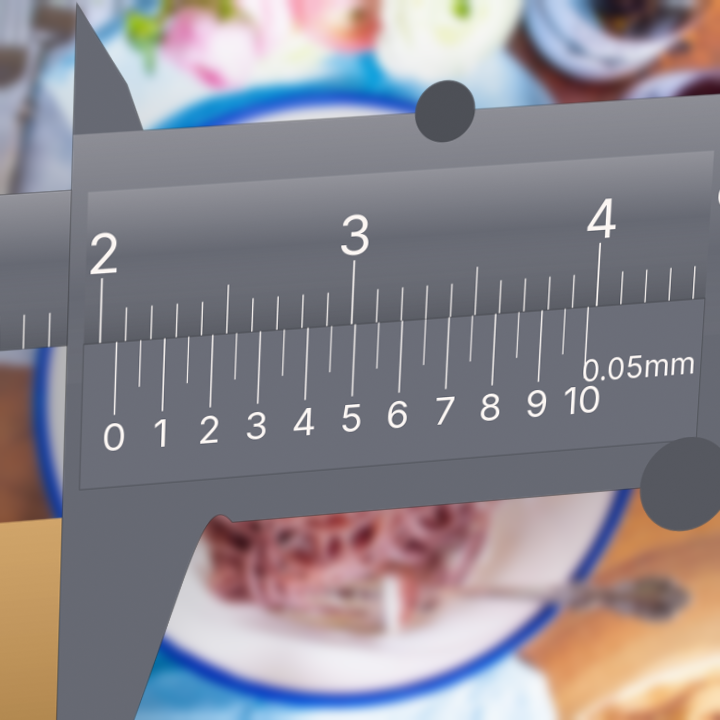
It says 20.65; mm
